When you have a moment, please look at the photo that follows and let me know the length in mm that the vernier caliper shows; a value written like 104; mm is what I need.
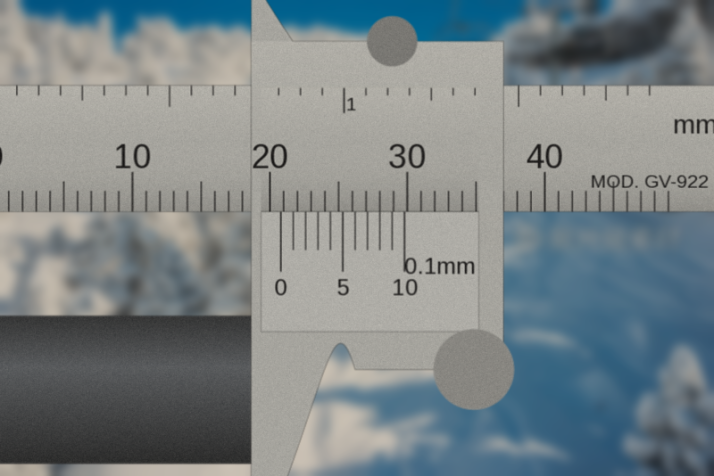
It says 20.8; mm
